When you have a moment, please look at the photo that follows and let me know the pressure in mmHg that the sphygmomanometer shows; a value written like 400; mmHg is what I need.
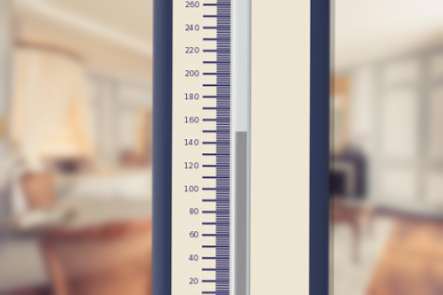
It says 150; mmHg
